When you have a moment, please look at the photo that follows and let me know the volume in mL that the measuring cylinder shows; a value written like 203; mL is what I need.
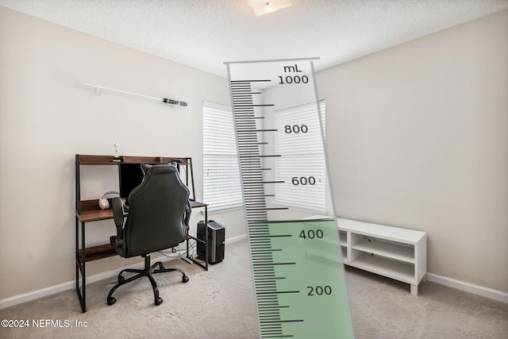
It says 450; mL
